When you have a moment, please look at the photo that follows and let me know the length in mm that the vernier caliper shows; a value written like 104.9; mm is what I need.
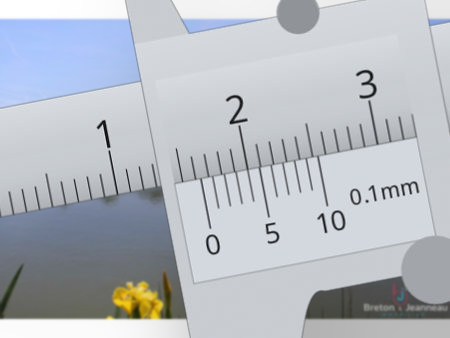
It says 16.4; mm
